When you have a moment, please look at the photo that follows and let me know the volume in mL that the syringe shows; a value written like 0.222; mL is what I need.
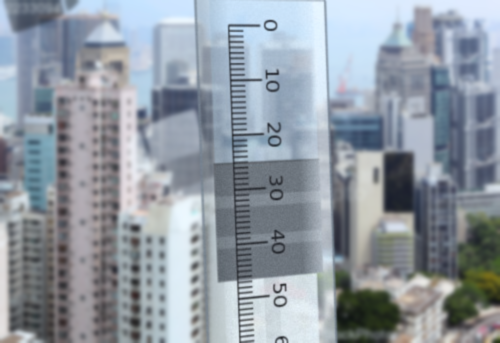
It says 25; mL
